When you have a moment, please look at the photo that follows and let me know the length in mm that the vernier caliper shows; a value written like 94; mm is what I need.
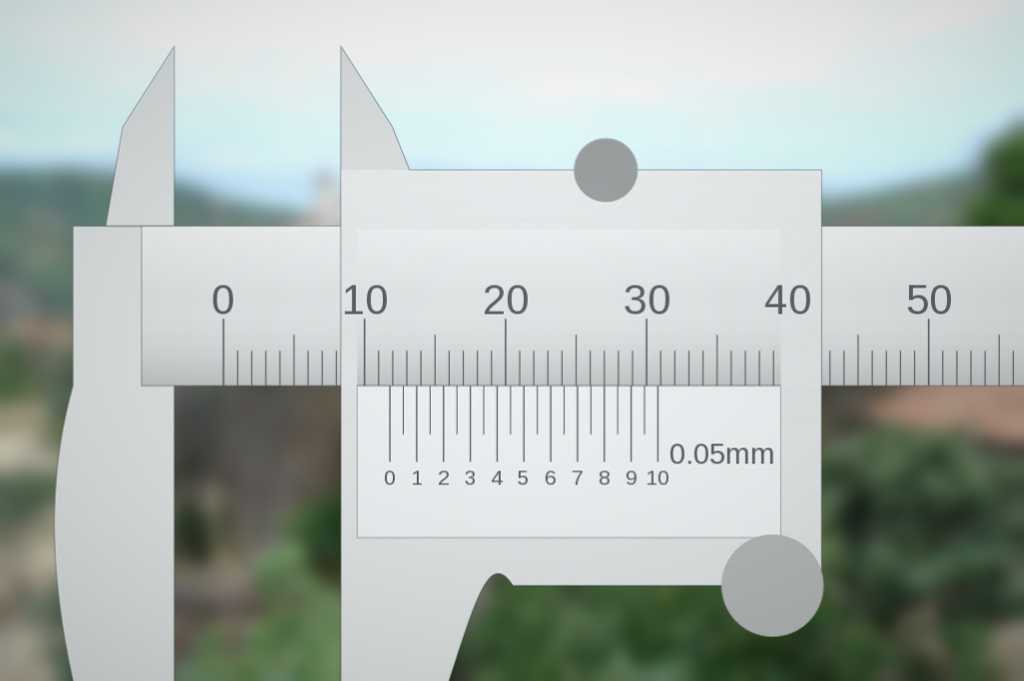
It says 11.8; mm
